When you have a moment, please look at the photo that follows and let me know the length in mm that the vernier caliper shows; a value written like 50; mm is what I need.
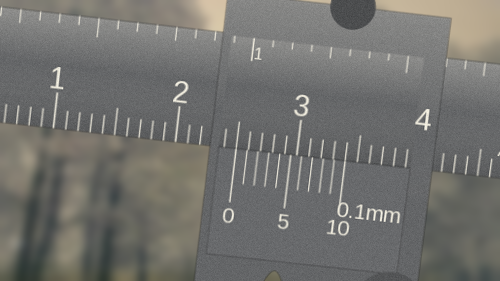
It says 25.0; mm
